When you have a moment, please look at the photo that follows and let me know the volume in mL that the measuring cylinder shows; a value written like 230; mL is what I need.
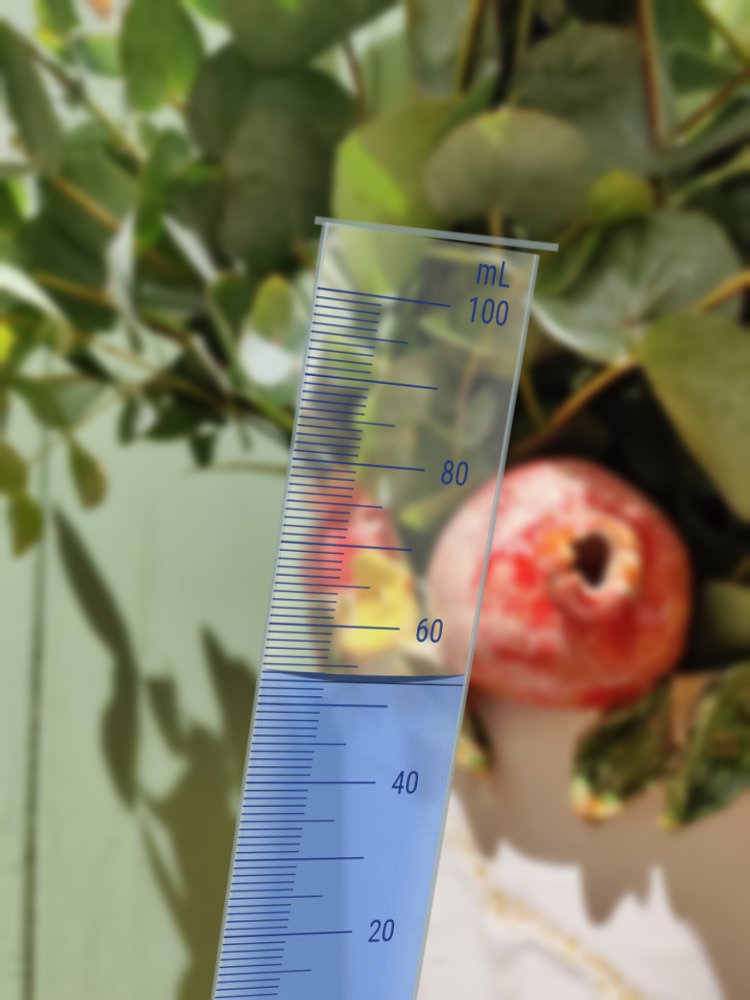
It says 53; mL
